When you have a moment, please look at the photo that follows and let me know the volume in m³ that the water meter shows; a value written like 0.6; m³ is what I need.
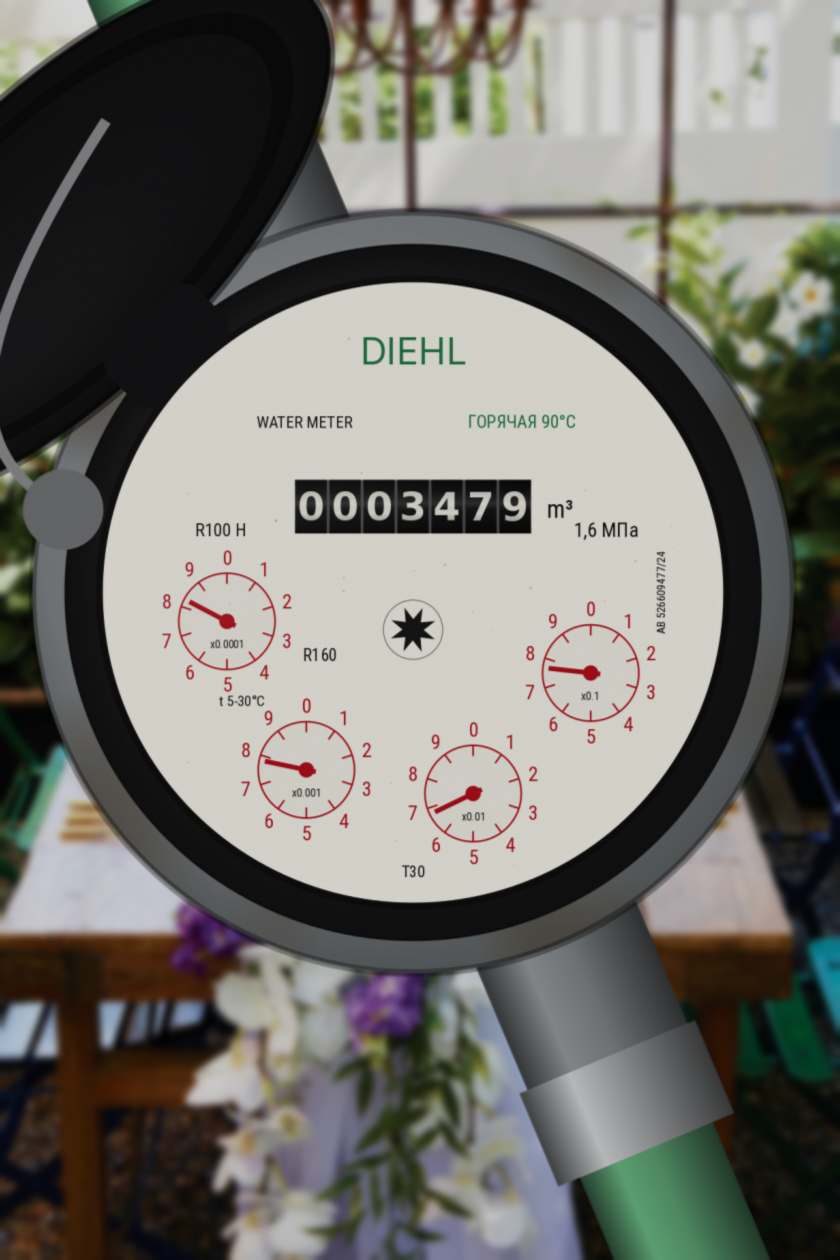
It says 3479.7678; m³
